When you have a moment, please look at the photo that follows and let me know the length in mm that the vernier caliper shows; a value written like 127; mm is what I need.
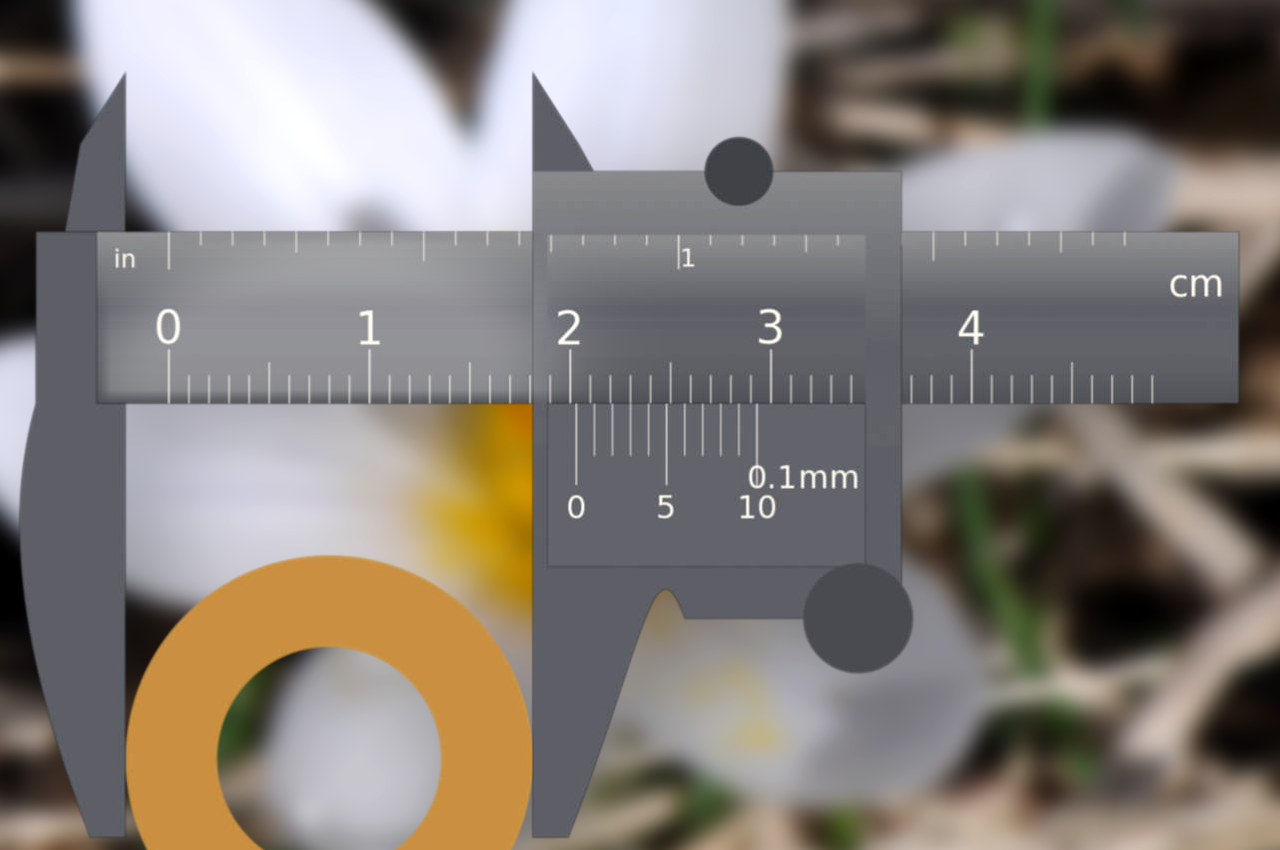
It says 20.3; mm
